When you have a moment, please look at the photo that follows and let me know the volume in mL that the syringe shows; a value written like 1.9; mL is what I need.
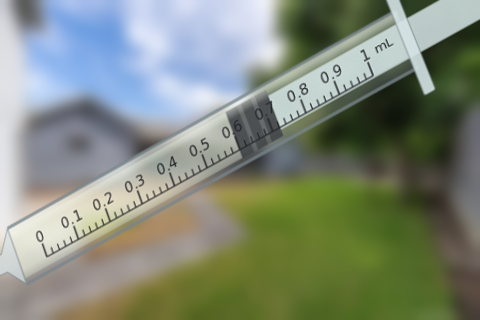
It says 0.6; mL
